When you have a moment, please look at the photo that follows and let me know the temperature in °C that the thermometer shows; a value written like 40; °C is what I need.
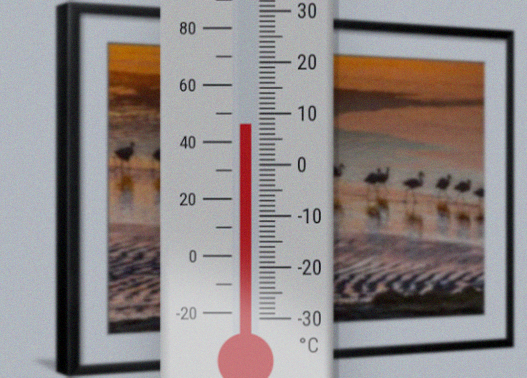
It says 8; °C
